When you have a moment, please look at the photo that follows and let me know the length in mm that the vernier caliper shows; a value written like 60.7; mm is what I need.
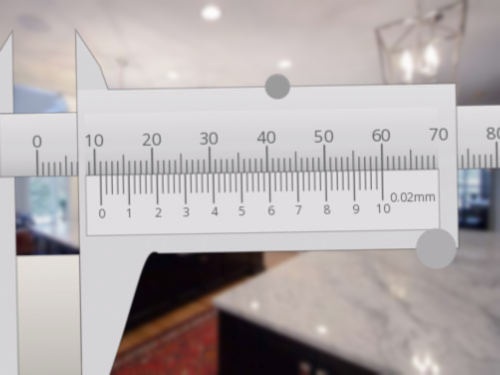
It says 11.0; mm
